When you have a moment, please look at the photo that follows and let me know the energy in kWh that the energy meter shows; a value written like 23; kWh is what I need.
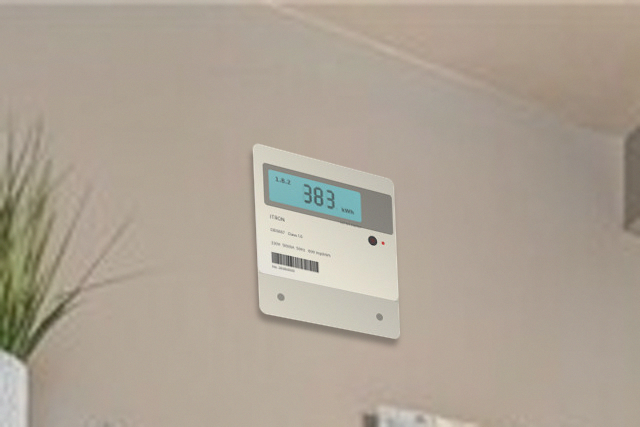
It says 383; kWh
